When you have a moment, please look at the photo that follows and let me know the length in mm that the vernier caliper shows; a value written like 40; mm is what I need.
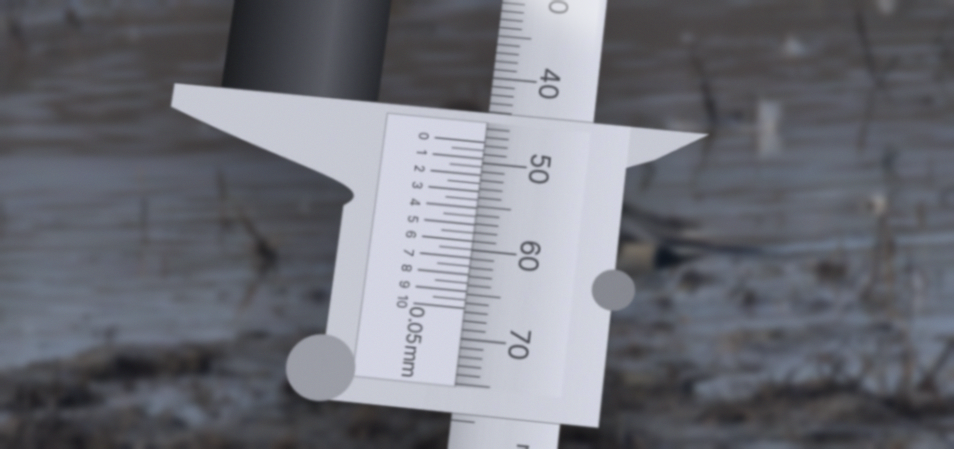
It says 47.6; mm
